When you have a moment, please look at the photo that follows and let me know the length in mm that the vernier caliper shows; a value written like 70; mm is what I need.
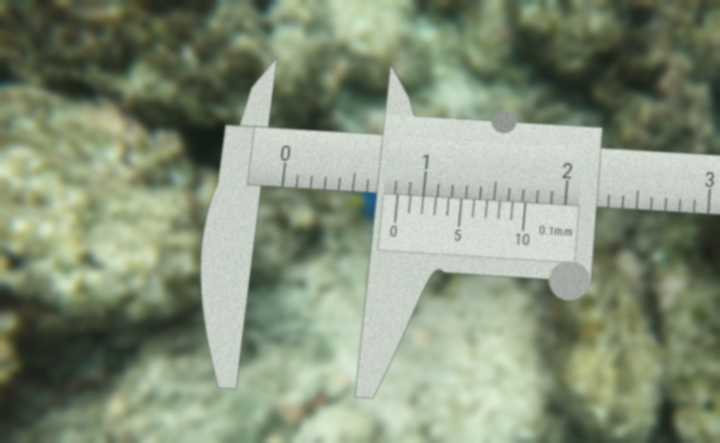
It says 8.2; mm
